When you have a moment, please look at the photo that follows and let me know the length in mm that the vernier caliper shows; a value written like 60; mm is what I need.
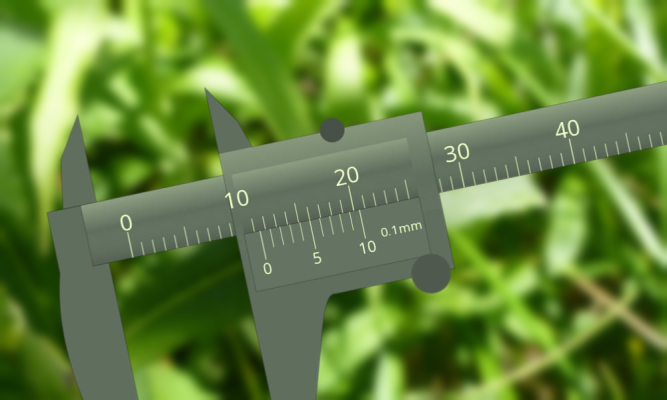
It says 11.5; mm
